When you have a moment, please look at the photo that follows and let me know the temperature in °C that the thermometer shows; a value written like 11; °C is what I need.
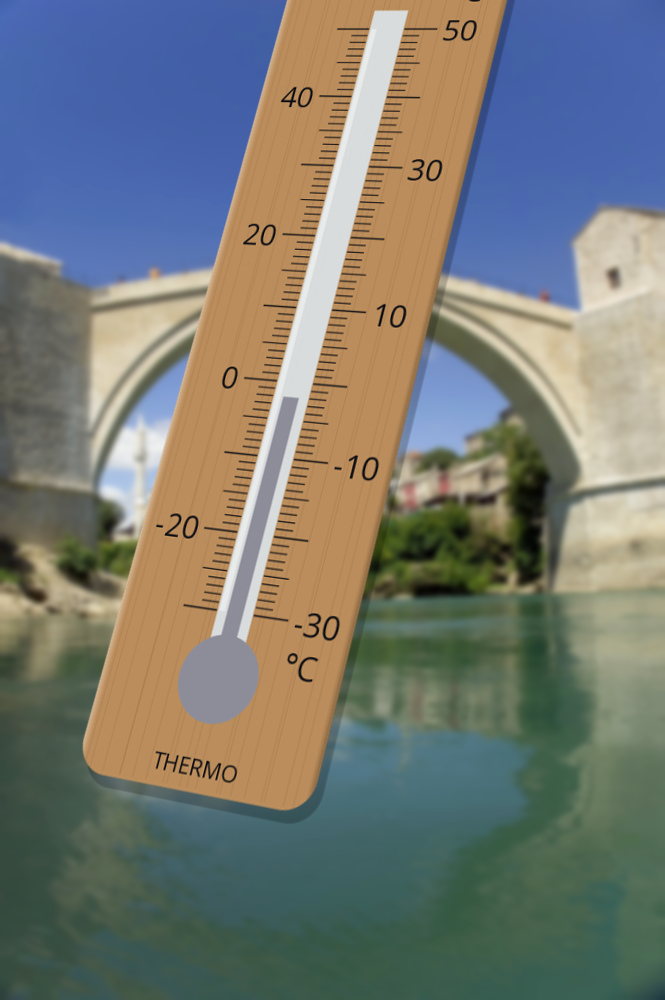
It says -2; °C
